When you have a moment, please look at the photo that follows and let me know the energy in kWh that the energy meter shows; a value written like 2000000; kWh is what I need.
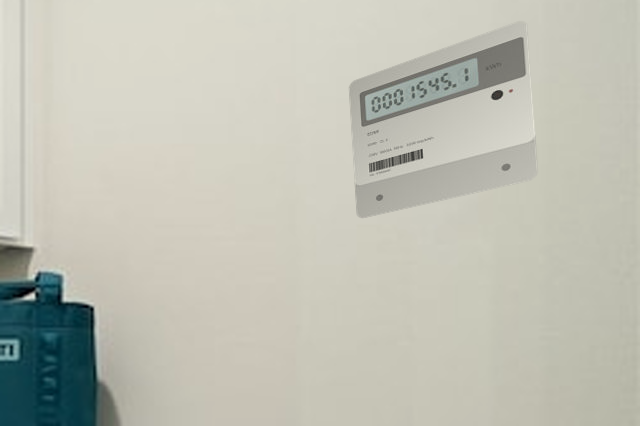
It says 1545.1; kWh
